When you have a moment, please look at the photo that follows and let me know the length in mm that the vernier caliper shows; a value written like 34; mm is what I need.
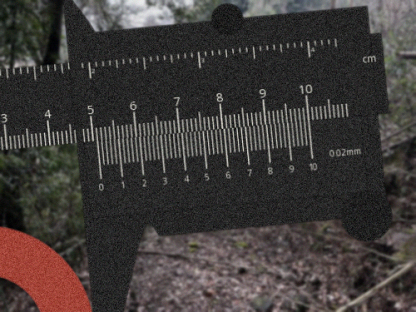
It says 51.0; mm
